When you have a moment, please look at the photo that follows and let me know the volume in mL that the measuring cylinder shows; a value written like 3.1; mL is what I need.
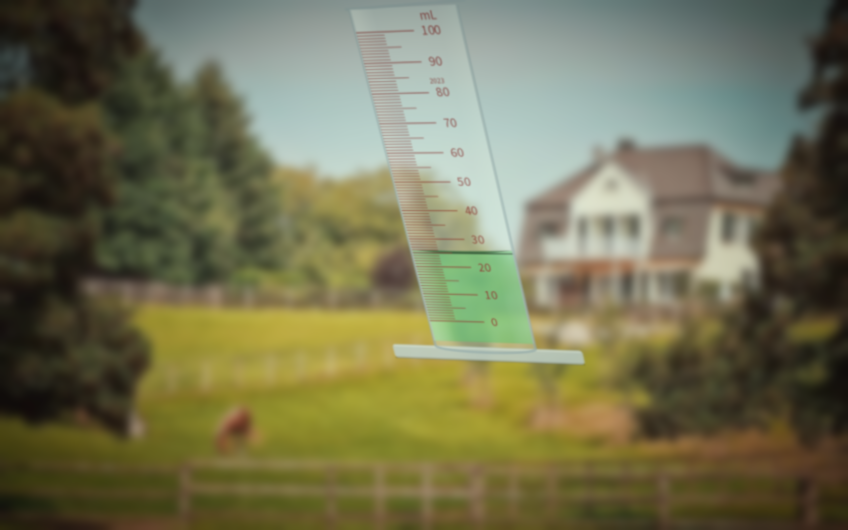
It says 25; mL
